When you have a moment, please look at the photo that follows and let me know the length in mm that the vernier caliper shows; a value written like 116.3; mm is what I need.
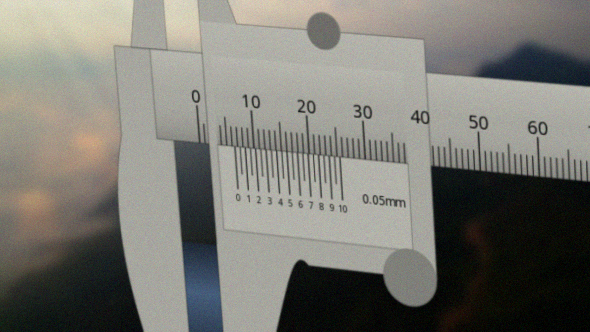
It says 6.5; mm
